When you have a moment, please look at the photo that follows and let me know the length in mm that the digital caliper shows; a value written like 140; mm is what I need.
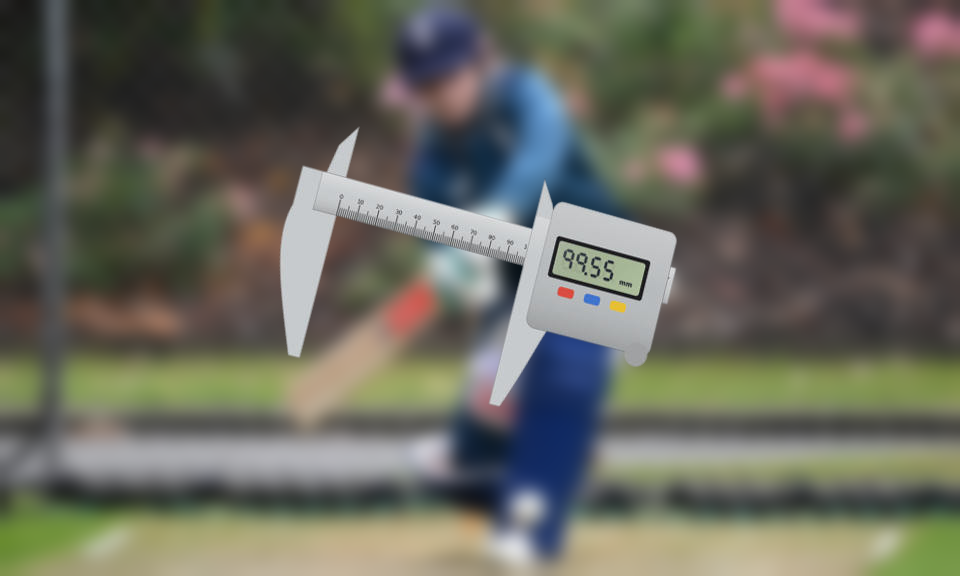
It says 99.55; mm
